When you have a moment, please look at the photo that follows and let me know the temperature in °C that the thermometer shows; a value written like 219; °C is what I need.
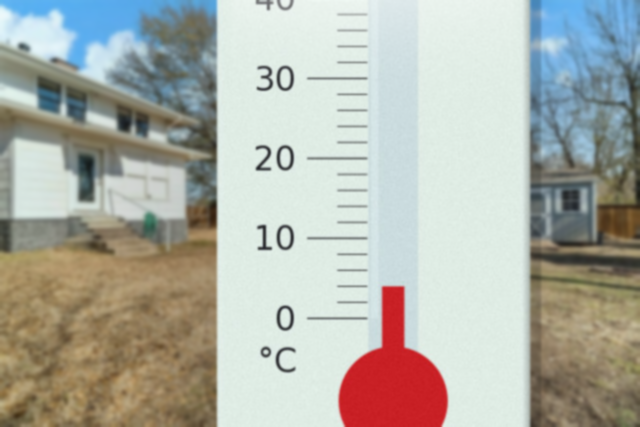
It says 4; °C
